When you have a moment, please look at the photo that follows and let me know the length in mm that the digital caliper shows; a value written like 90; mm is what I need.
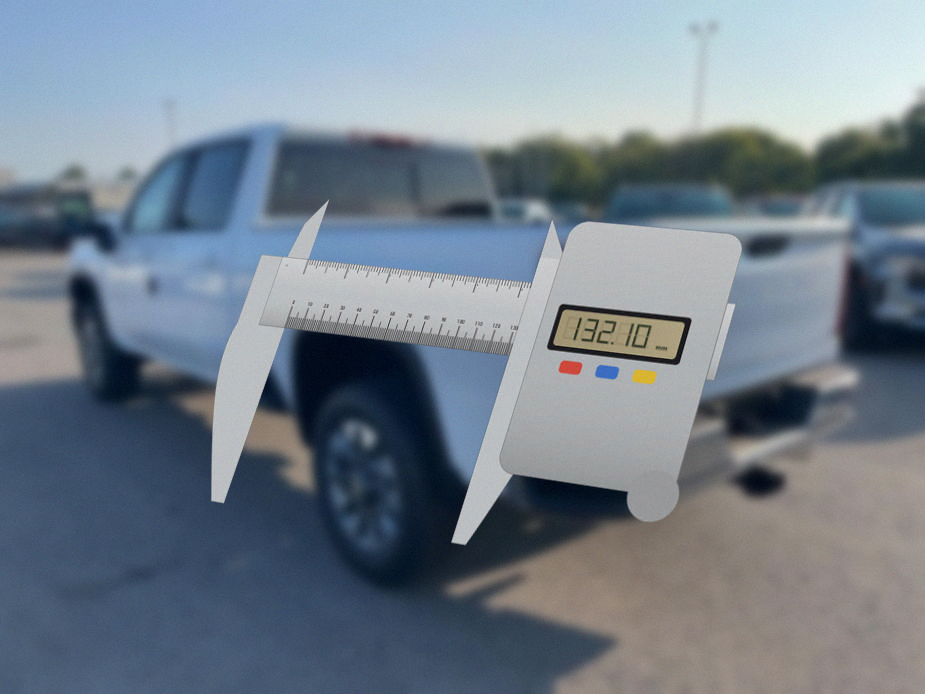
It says 132.10; mm
